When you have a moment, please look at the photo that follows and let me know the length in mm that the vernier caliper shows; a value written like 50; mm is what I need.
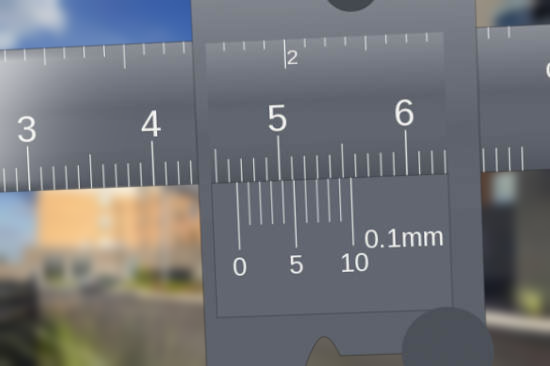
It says 46.6; mm
